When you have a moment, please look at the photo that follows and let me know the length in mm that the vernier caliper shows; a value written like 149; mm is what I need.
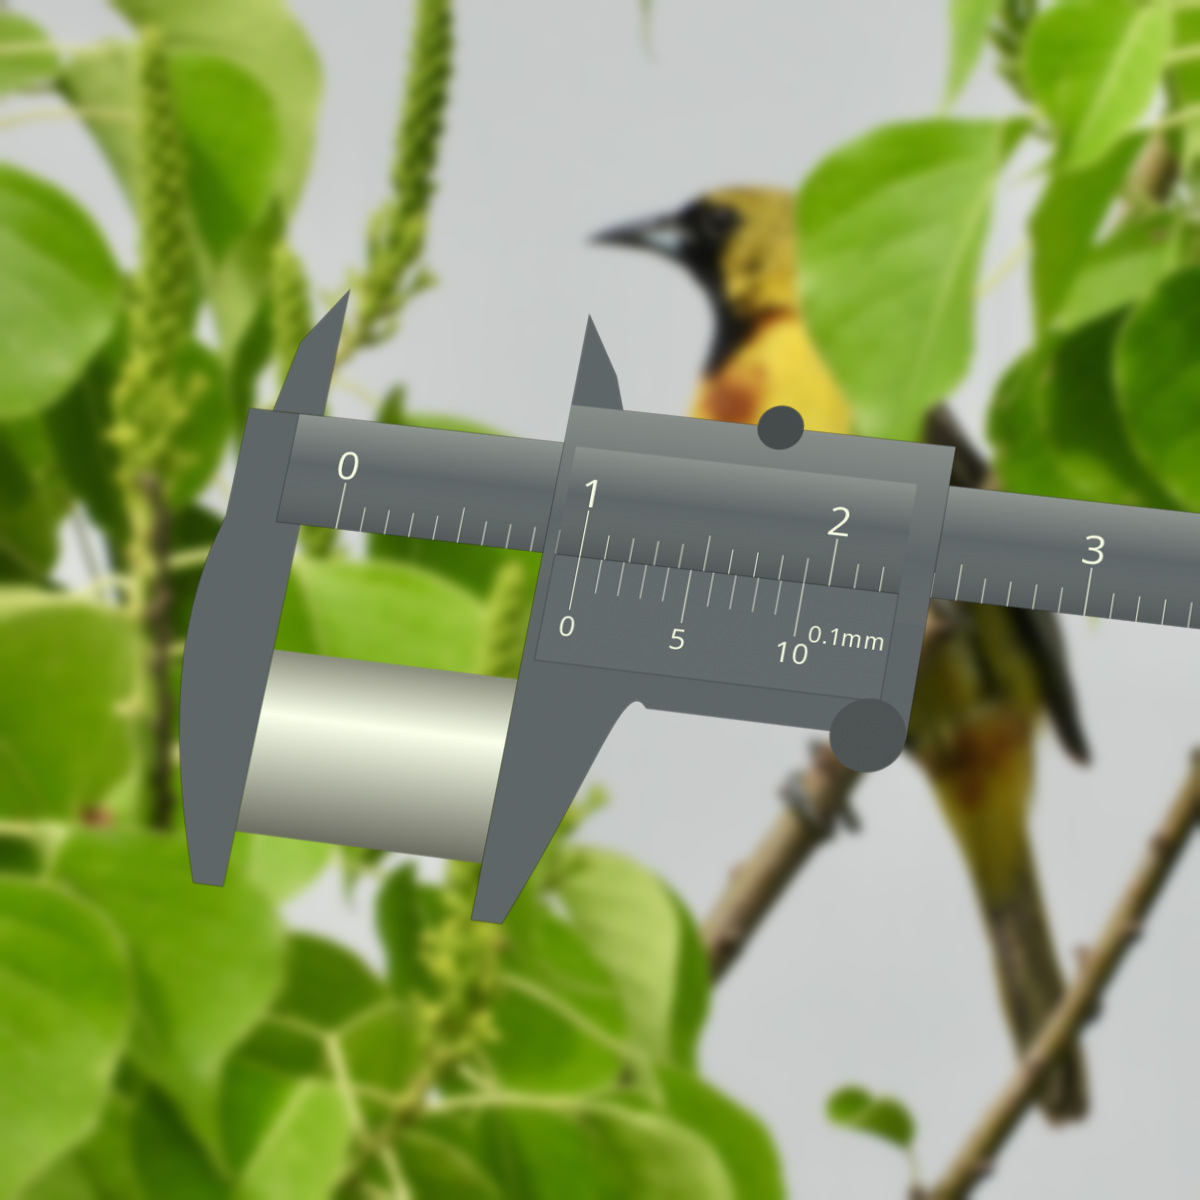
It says 10.0; mm
